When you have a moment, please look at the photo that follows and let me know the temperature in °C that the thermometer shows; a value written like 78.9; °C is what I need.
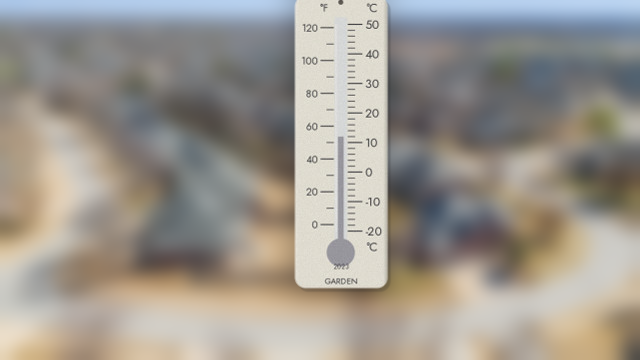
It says 12; °C
